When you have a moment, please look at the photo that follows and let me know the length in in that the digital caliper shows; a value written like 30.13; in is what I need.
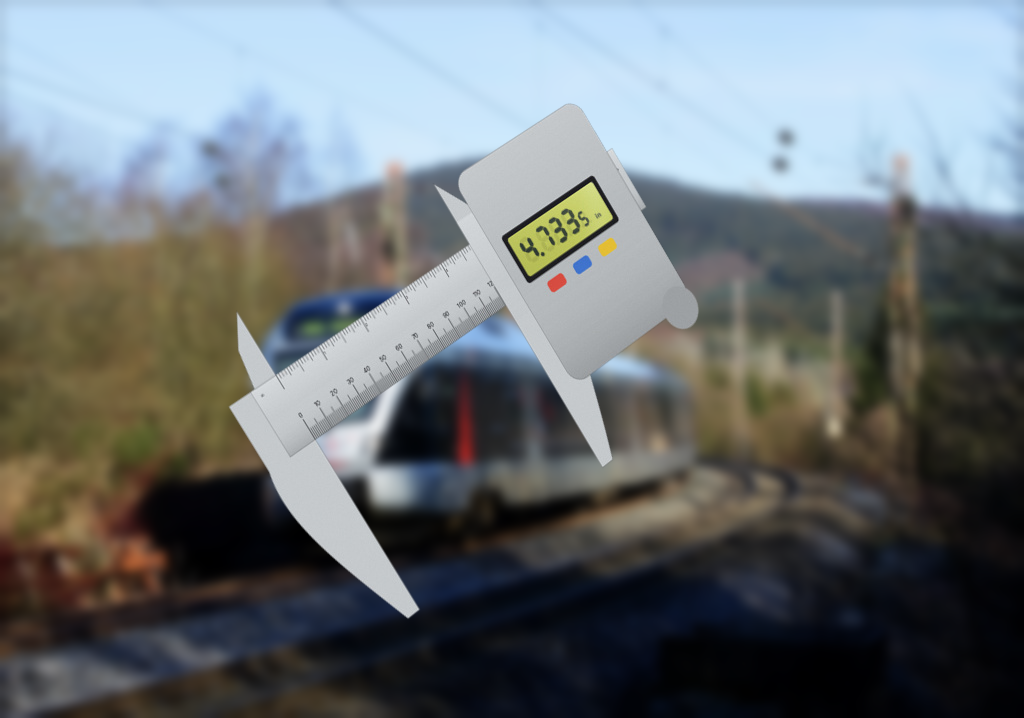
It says 4.7335; in
